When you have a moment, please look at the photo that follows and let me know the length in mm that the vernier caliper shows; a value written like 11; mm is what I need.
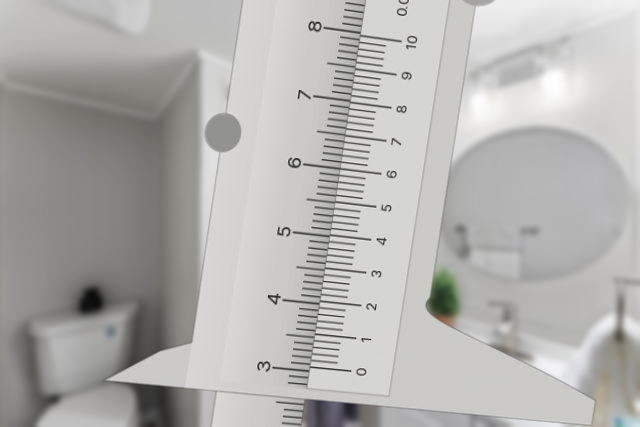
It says 30.6; mm
